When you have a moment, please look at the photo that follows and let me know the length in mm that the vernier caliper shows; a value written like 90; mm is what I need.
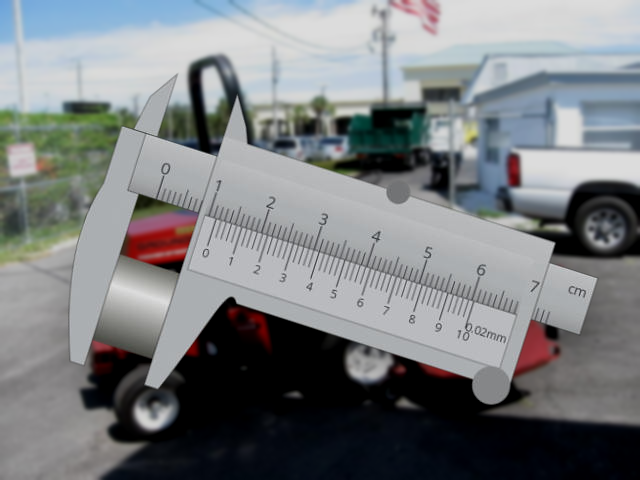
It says 11.4; mm
